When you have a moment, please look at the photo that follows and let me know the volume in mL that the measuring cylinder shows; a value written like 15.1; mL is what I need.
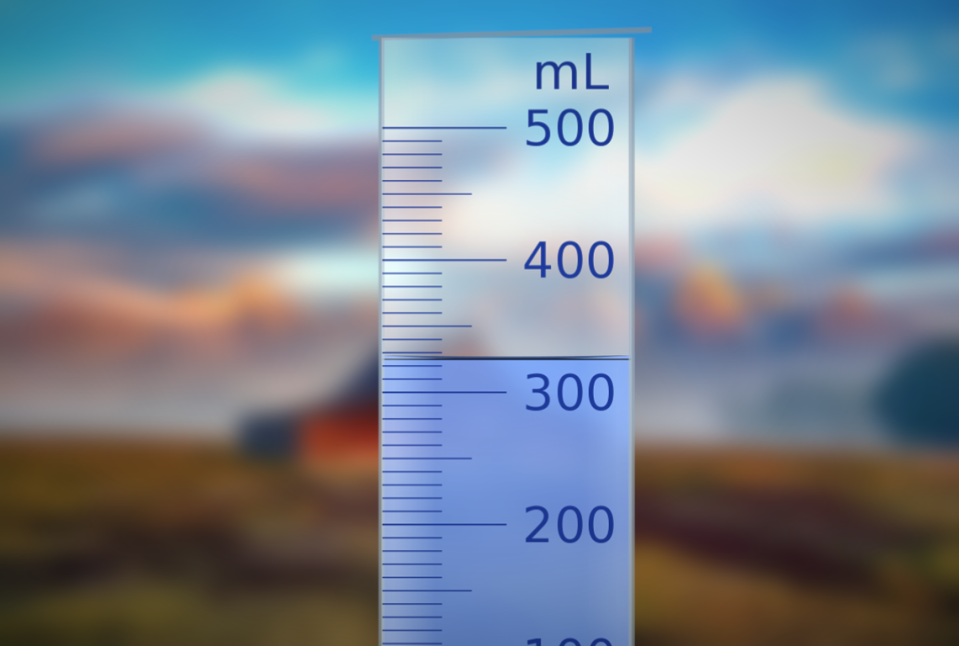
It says 325; mL
